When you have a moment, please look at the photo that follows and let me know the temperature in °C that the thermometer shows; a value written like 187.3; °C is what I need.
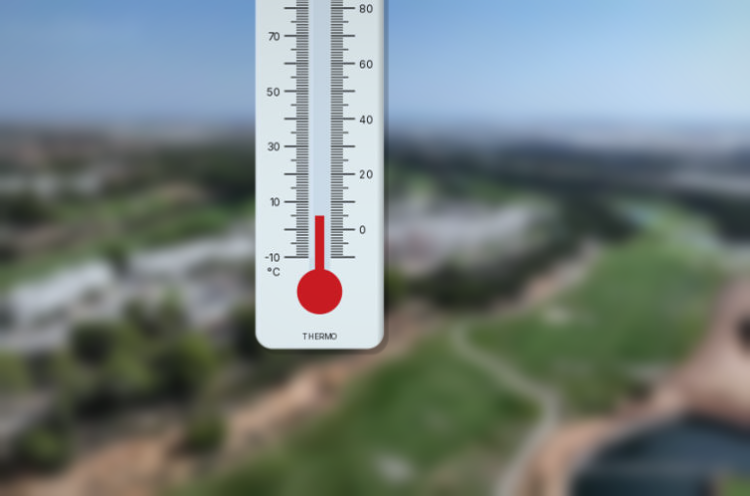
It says 5; °C
